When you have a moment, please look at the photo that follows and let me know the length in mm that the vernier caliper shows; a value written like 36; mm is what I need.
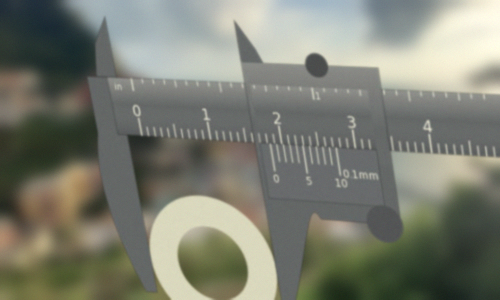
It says 18.4; mm
